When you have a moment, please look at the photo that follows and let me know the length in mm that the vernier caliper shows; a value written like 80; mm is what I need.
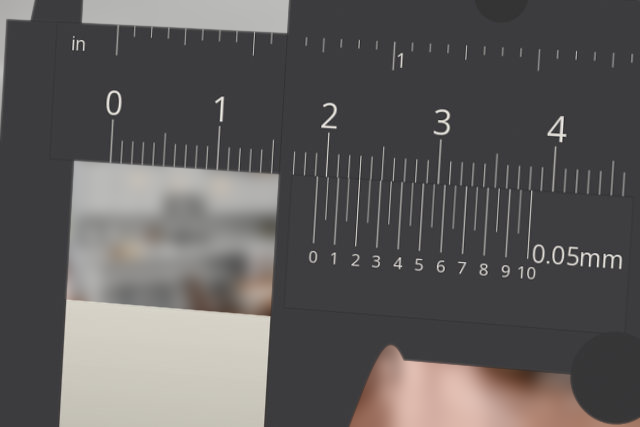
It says 19.2; mm
